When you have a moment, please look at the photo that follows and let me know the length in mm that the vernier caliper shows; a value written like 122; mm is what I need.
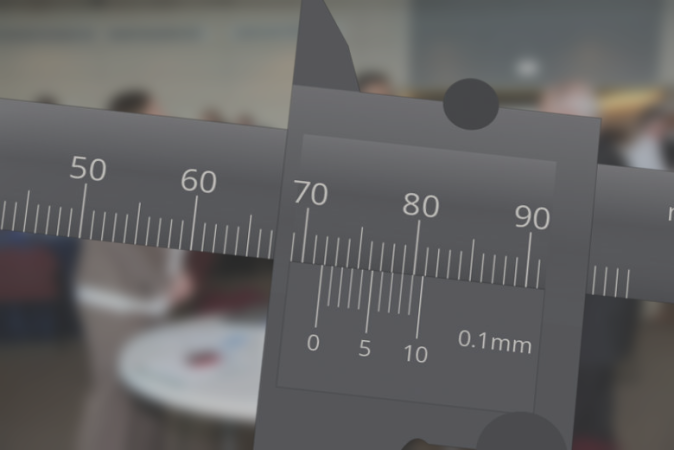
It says 71.8; mm
